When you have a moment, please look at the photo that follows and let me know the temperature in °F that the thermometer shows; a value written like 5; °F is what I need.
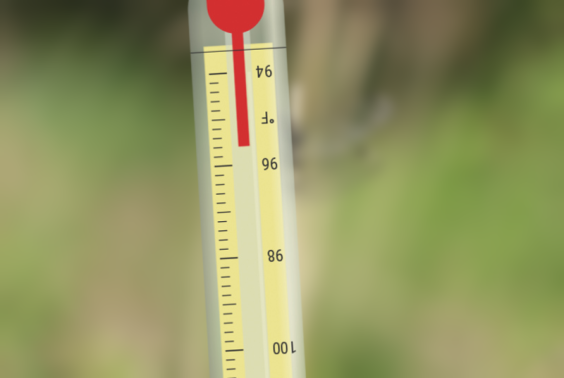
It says 95.6; °F
